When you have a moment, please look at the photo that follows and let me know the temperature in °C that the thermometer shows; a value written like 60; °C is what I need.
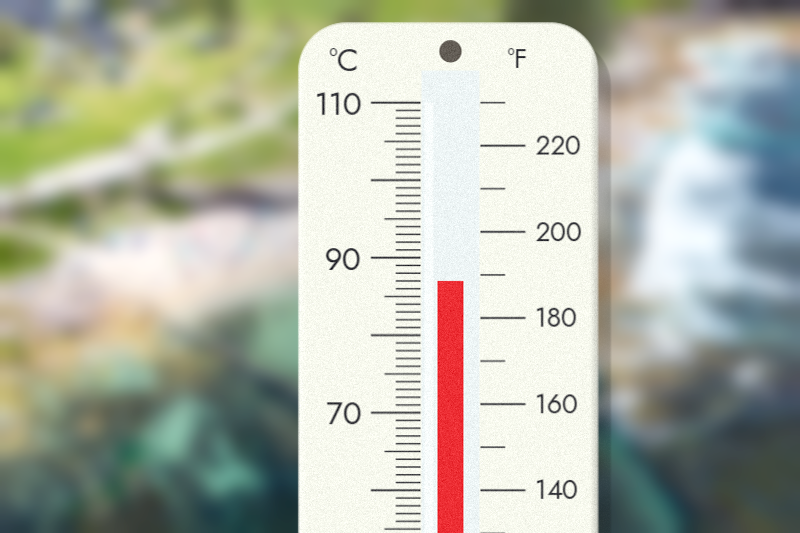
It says 87; °C
